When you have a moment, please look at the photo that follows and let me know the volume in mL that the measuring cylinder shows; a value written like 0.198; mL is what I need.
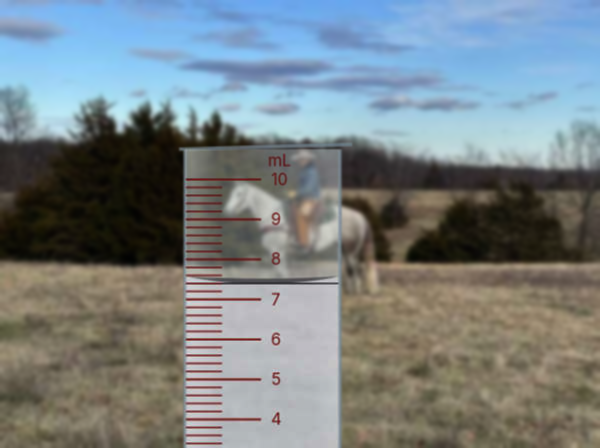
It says 7.4; mL
